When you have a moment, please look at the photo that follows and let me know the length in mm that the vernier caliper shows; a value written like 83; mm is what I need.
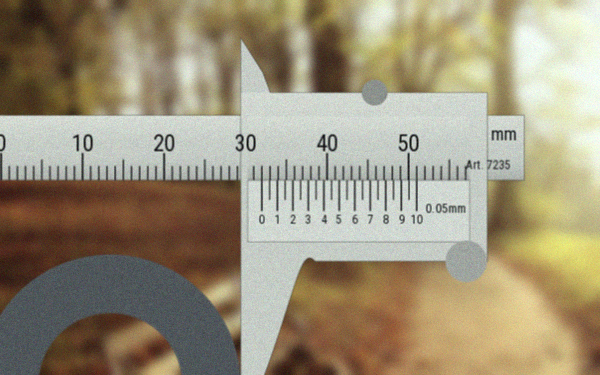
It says 32.0; mm
